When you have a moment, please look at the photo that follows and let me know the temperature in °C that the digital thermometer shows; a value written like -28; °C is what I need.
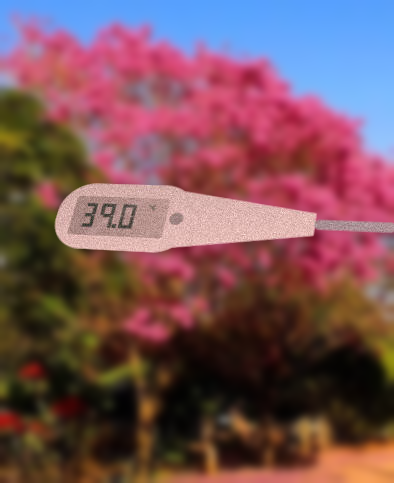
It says 39.0; °C
